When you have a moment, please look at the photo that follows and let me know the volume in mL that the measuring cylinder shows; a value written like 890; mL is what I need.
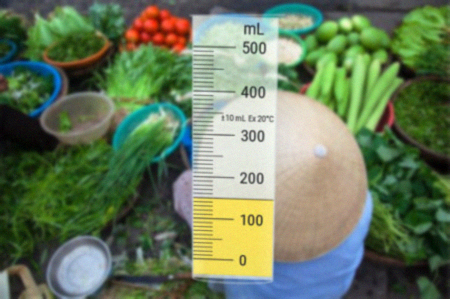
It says 150; mL
